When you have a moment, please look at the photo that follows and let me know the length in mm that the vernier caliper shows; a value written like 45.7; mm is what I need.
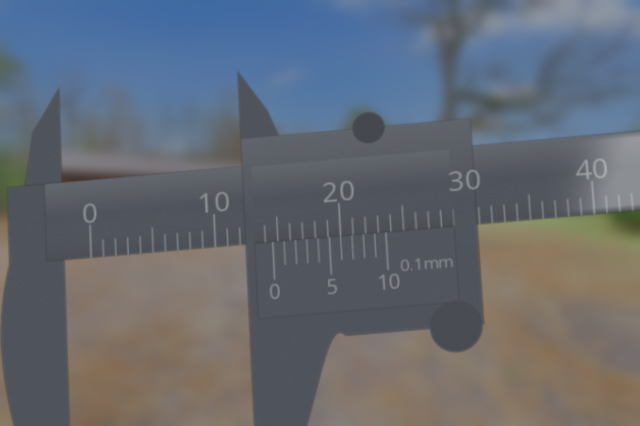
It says 14.6; mm
